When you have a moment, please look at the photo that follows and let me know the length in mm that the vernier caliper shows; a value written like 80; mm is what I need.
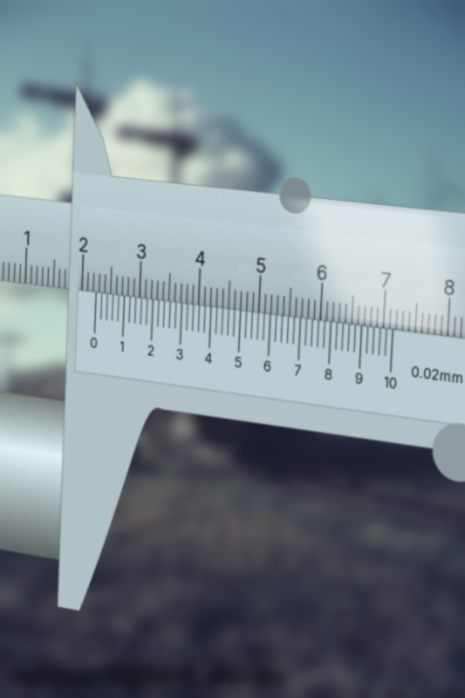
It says 22.5; mm
